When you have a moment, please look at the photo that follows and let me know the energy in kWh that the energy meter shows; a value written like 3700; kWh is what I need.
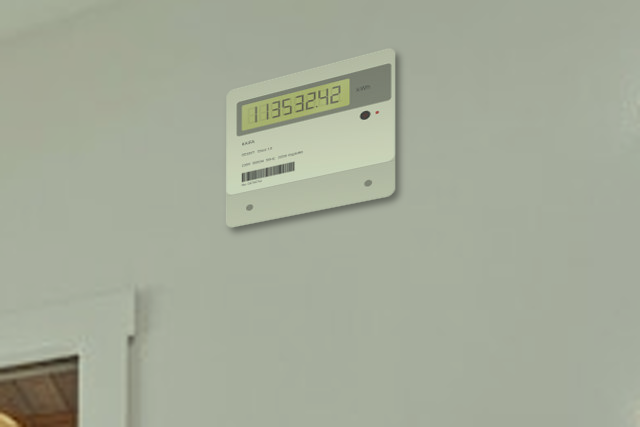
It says 113532.42; kWh
